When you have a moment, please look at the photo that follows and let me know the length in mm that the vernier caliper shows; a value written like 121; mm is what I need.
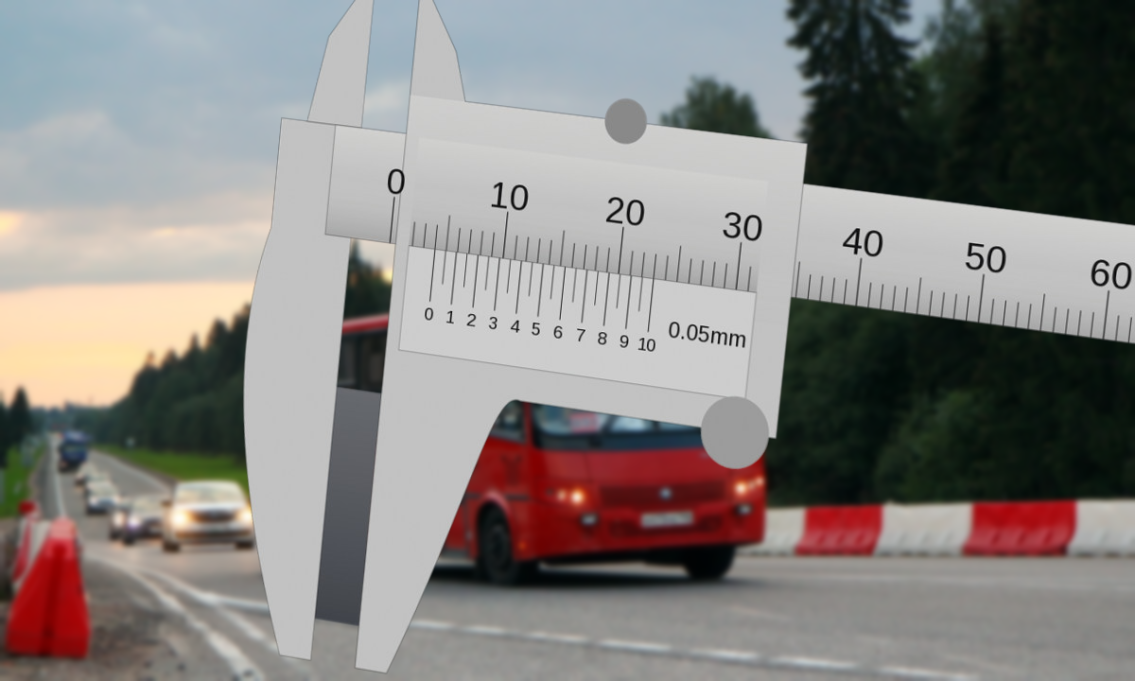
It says 4.0; mm
